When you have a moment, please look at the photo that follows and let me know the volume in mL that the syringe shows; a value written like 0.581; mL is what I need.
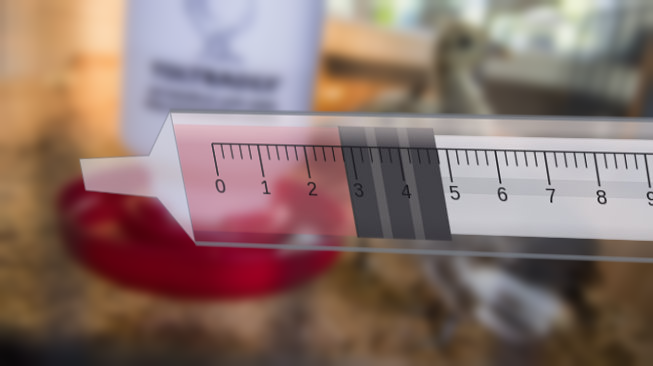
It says 2.8; mL
